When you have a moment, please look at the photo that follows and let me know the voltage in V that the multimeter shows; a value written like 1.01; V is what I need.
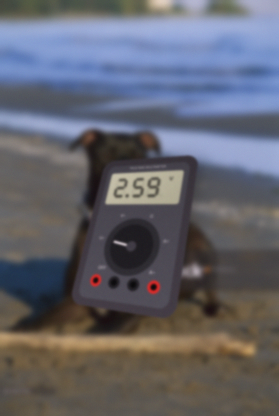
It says 2.59; V
